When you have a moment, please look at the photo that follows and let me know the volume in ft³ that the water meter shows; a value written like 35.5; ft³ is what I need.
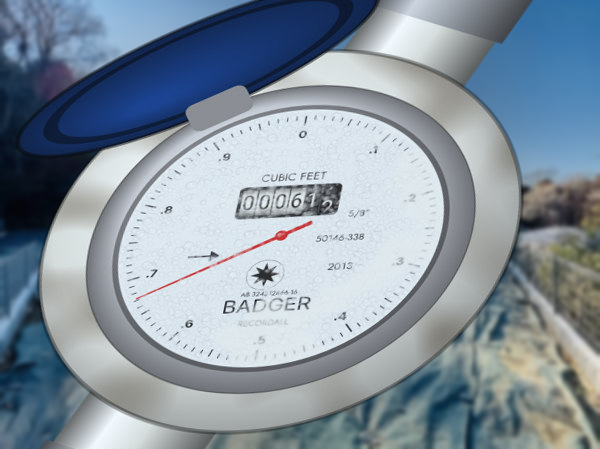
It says 611.67; ft³
